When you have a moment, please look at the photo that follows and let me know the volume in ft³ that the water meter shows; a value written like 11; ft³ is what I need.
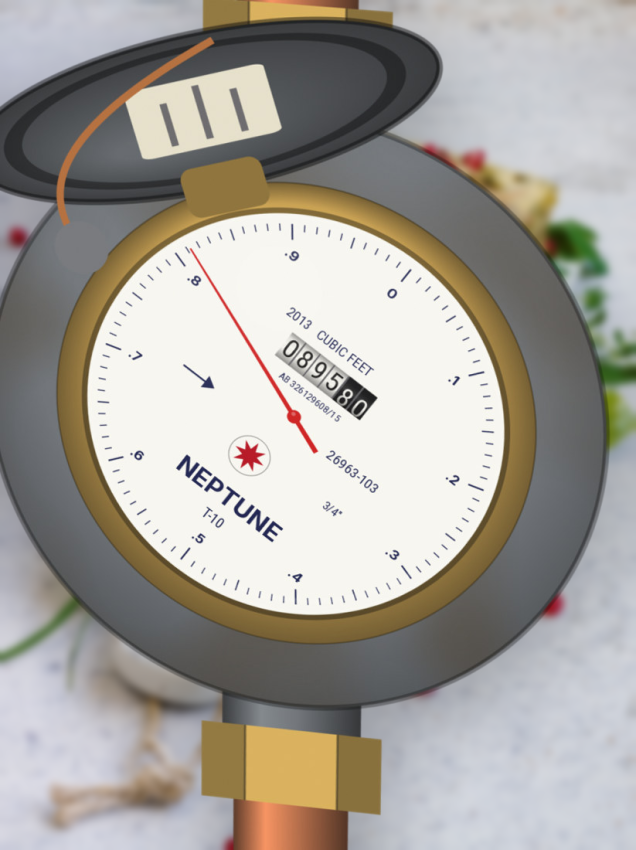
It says 89579.81; ft³
